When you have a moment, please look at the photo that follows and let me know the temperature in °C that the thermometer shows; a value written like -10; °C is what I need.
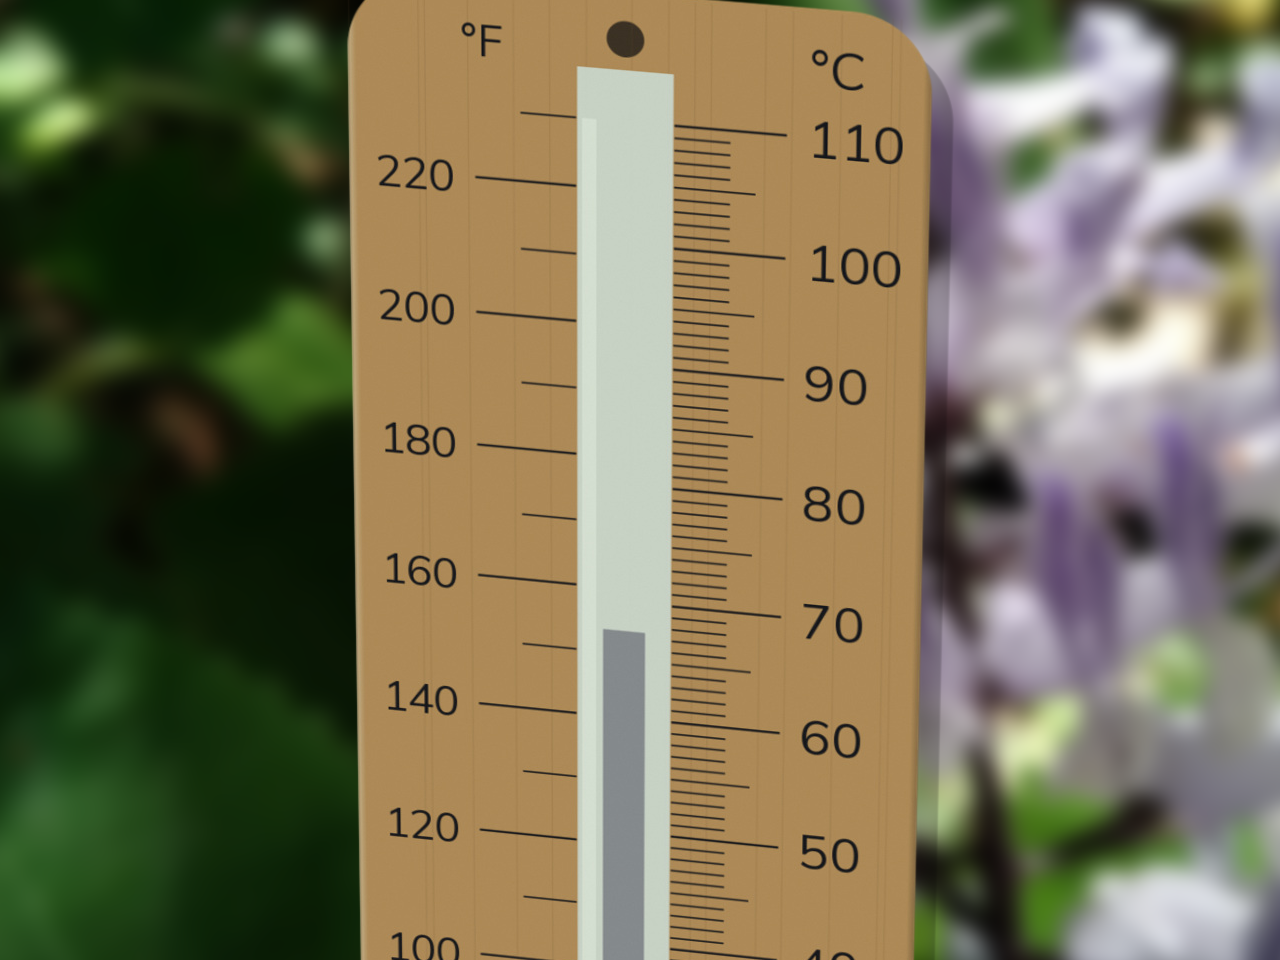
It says 67.5; °C
